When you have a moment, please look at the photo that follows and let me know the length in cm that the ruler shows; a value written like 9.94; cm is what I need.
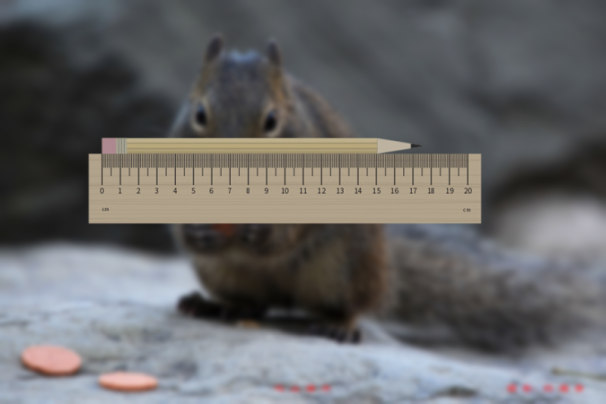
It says 17.5; cm
